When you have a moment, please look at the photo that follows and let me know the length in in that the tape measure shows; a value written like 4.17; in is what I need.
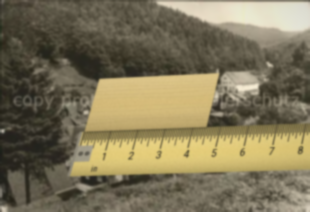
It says 4.5; in
